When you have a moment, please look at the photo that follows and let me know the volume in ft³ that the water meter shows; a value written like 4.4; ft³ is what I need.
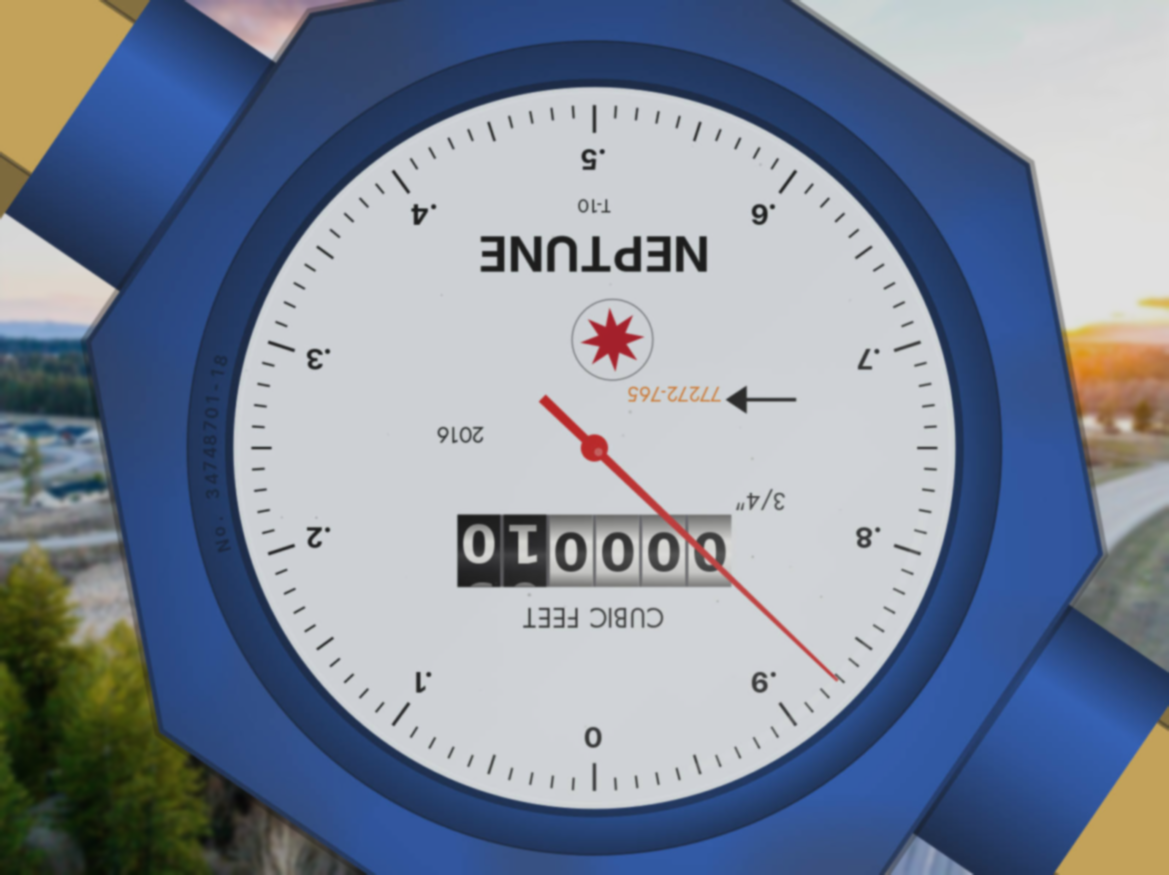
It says 9.87; ft³
